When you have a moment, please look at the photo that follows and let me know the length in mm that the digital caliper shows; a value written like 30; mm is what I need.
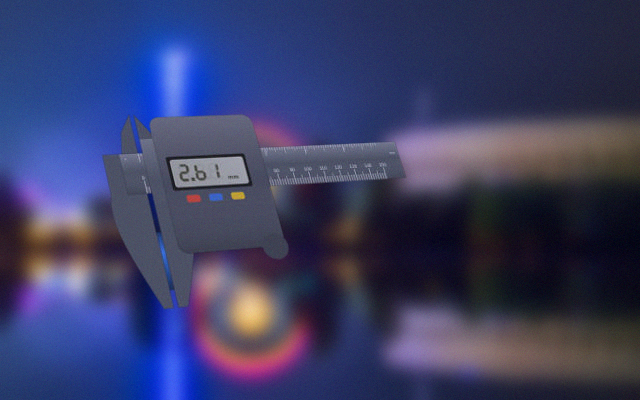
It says 2.61; mm
